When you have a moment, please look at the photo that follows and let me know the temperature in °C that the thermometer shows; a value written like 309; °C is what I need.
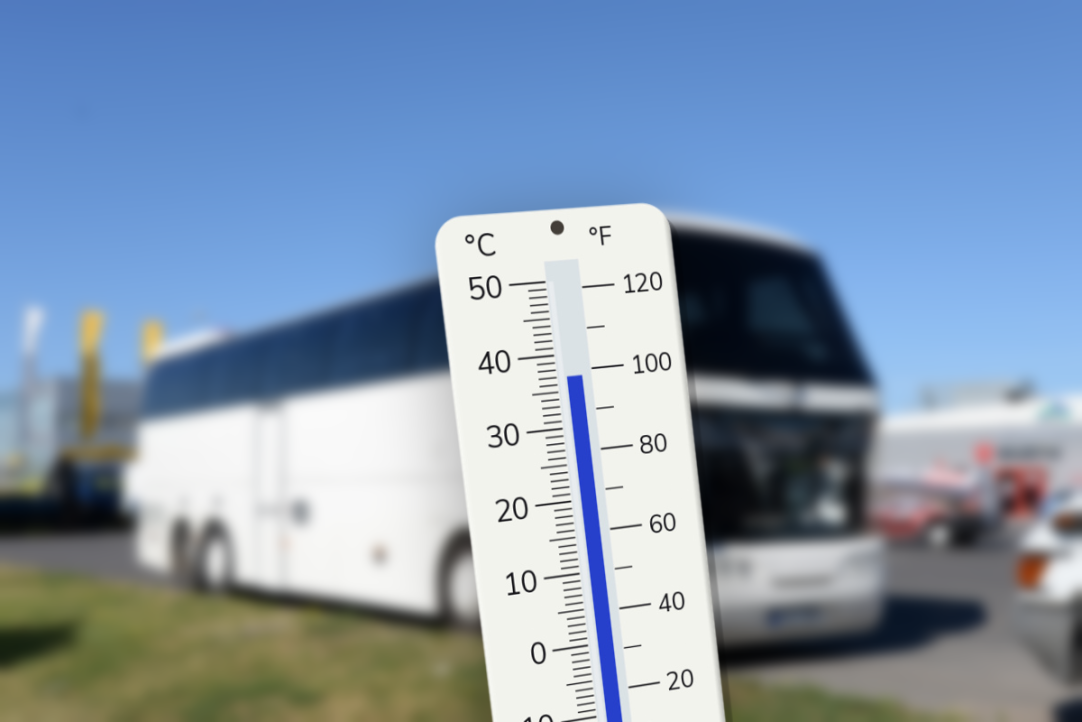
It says 37; °C
